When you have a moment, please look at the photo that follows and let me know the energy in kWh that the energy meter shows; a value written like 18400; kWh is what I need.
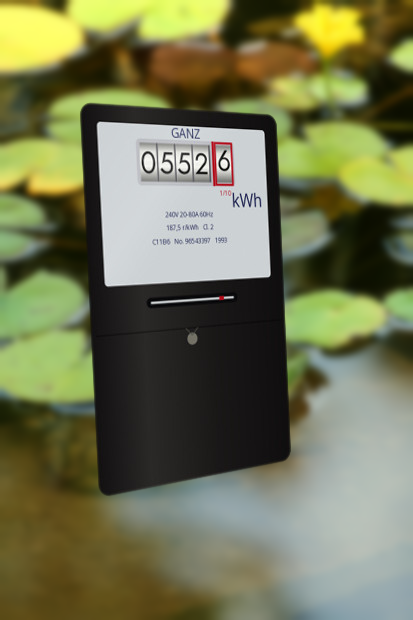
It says 552.6; kWh
